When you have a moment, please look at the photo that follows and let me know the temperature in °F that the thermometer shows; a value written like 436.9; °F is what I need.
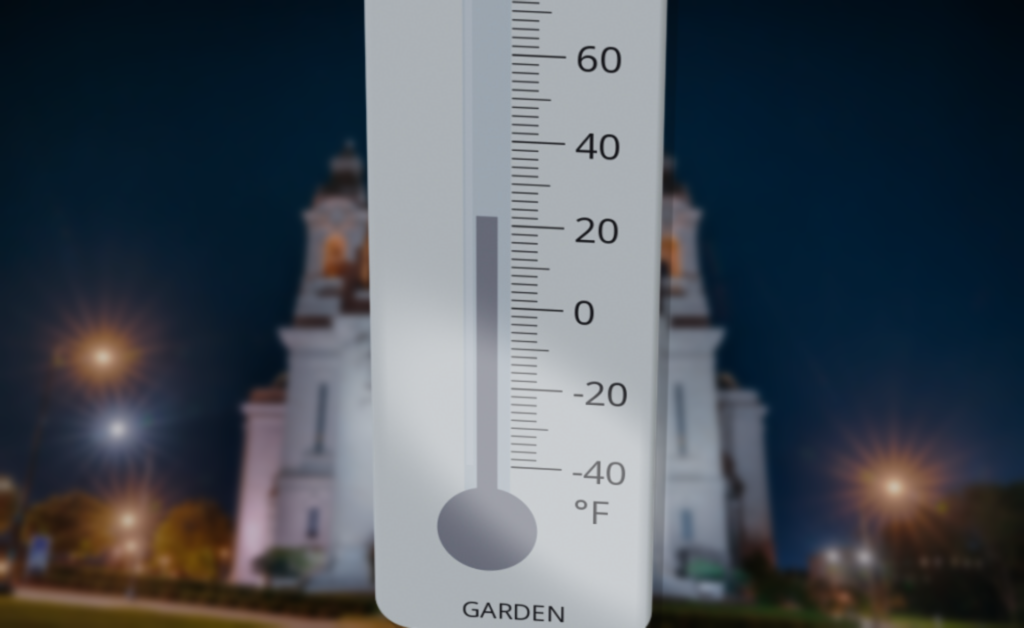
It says 22; °F
